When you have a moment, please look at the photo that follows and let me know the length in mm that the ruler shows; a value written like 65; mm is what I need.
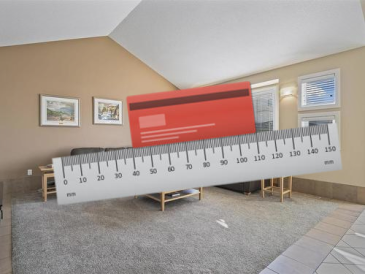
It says 70; mm
